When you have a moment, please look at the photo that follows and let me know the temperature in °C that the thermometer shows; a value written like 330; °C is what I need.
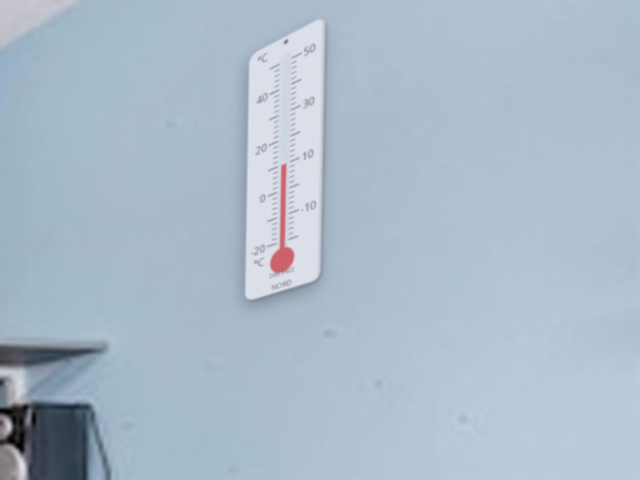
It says 10; °C
